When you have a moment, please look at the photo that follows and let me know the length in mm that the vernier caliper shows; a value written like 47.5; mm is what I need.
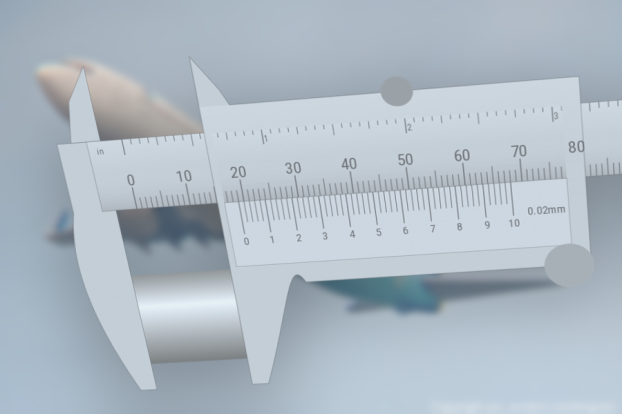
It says 19.0; mm
